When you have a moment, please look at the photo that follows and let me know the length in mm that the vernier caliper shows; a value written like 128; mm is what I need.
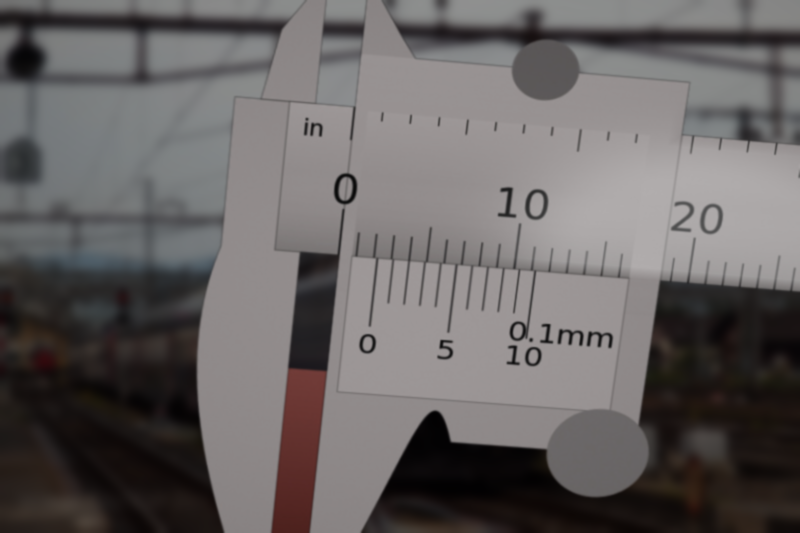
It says 2.2; mm
